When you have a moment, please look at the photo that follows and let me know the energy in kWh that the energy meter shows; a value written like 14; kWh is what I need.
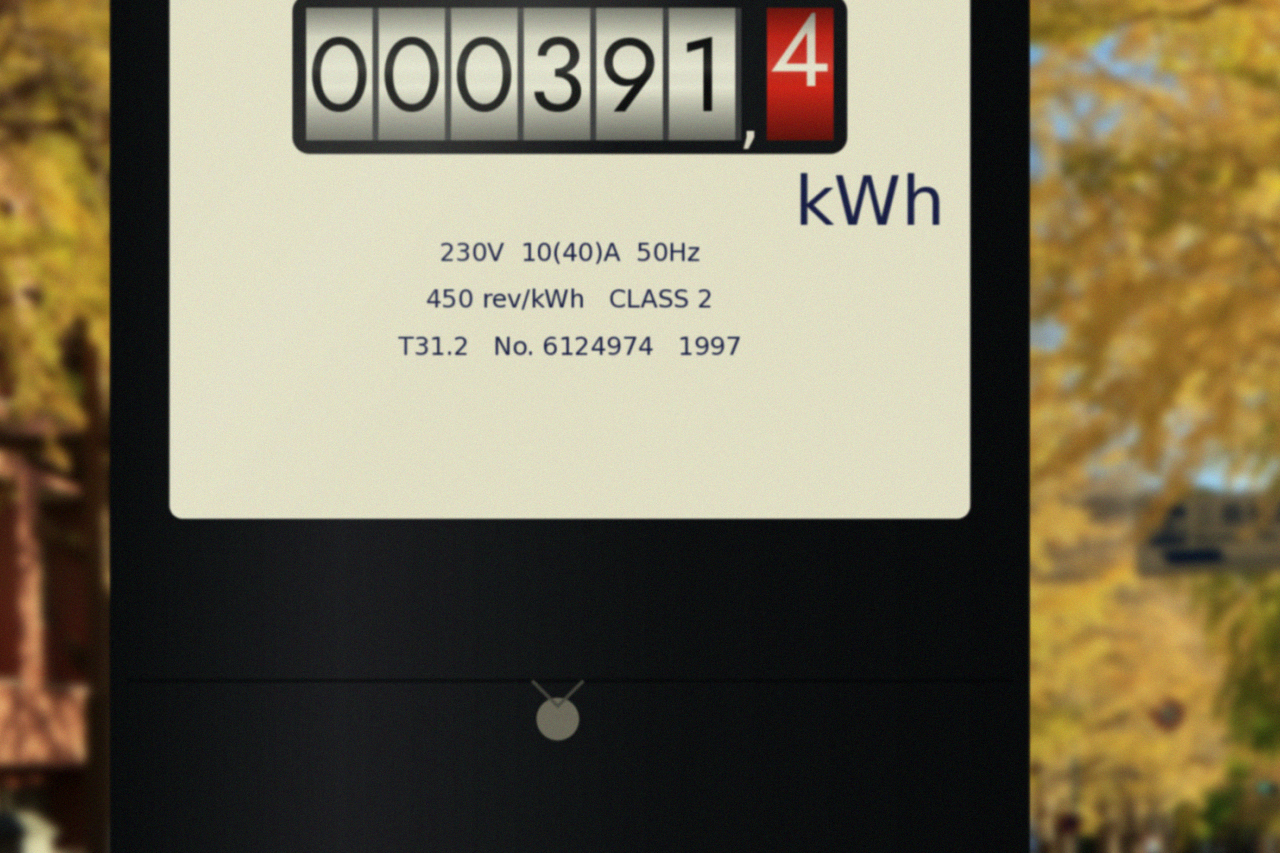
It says 391.4; kWh
